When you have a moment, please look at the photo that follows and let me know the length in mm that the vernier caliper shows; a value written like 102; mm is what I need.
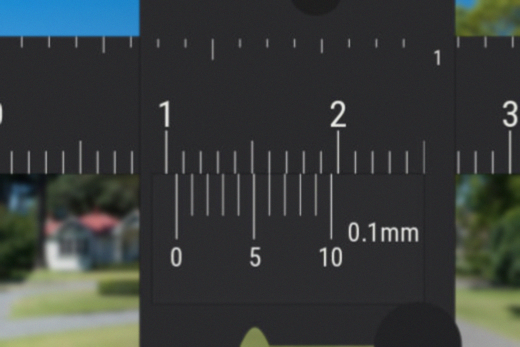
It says 10.6; mm
